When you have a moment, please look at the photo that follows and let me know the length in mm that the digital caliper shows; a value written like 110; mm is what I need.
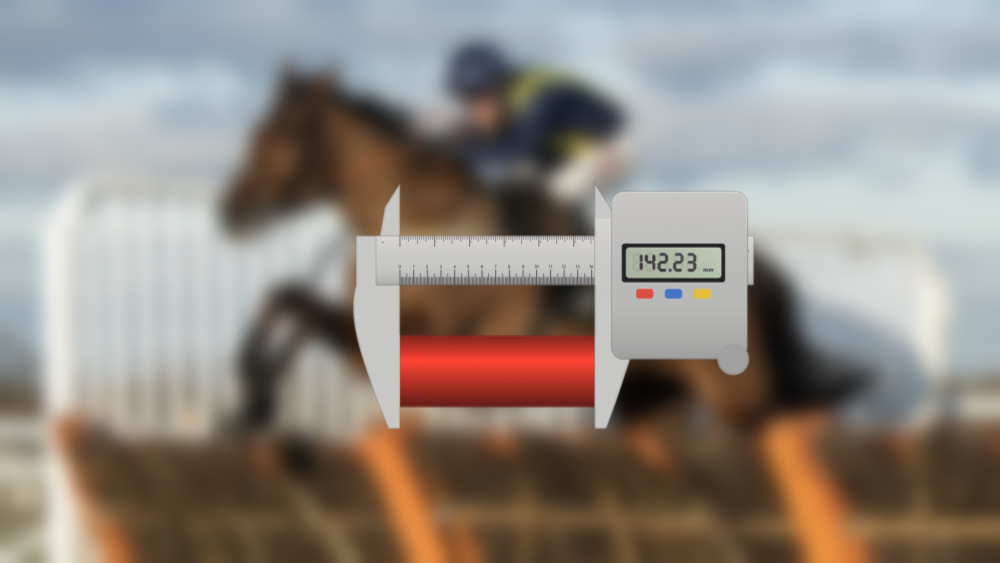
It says 142.23; mm
